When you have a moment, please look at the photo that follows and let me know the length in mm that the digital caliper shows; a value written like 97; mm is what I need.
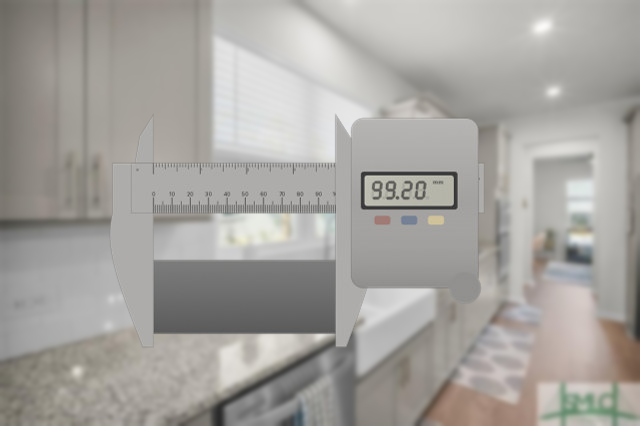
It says 99.20; mm
